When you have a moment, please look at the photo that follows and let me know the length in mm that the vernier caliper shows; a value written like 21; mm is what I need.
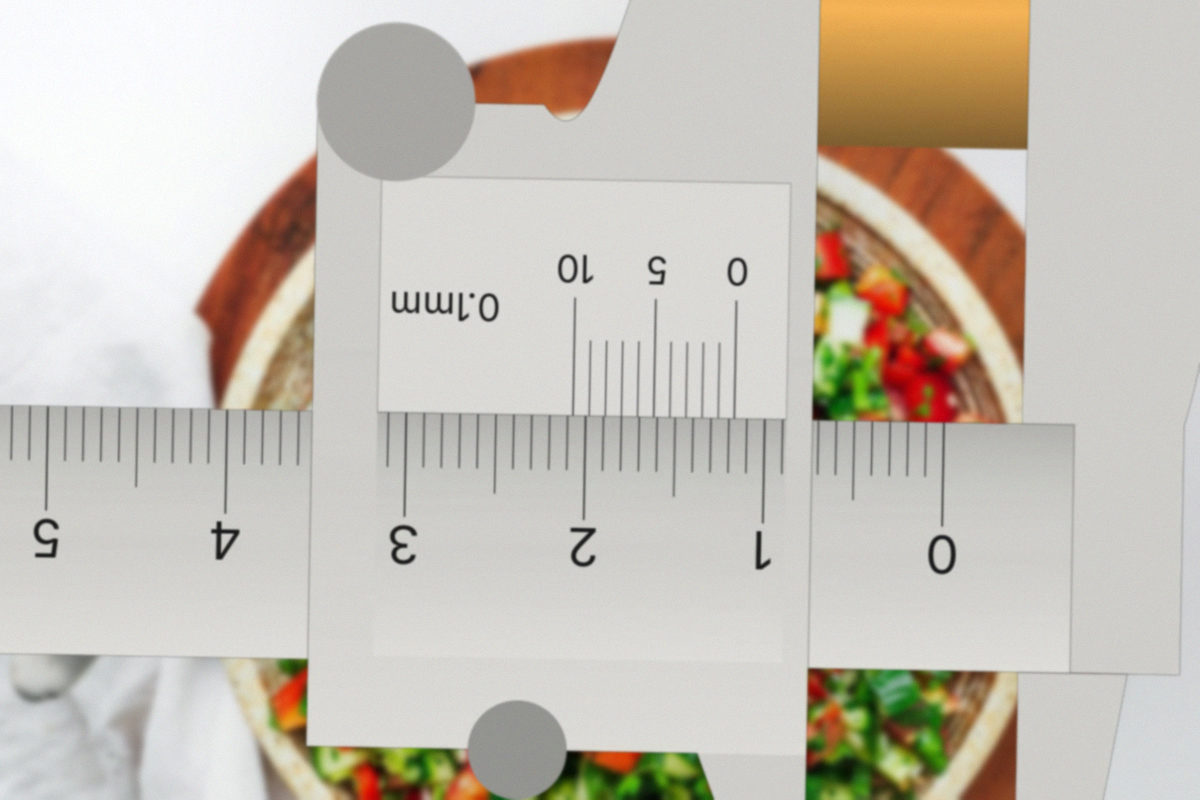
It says 11.7; mm
